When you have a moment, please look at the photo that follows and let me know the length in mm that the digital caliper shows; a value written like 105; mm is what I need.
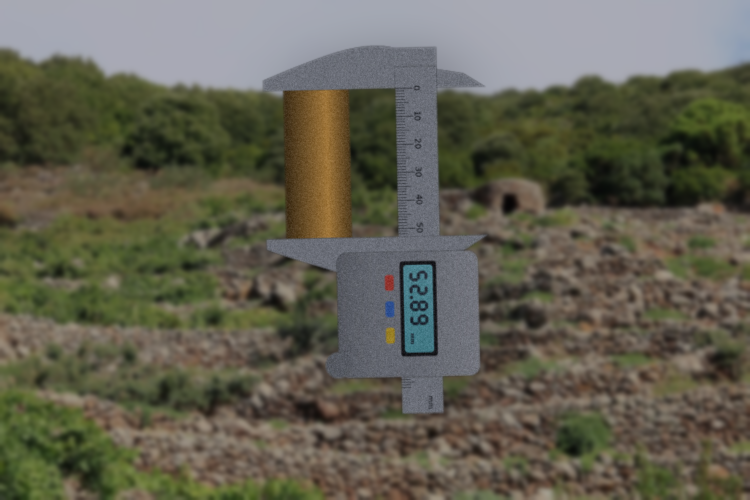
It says 52.89; mm
